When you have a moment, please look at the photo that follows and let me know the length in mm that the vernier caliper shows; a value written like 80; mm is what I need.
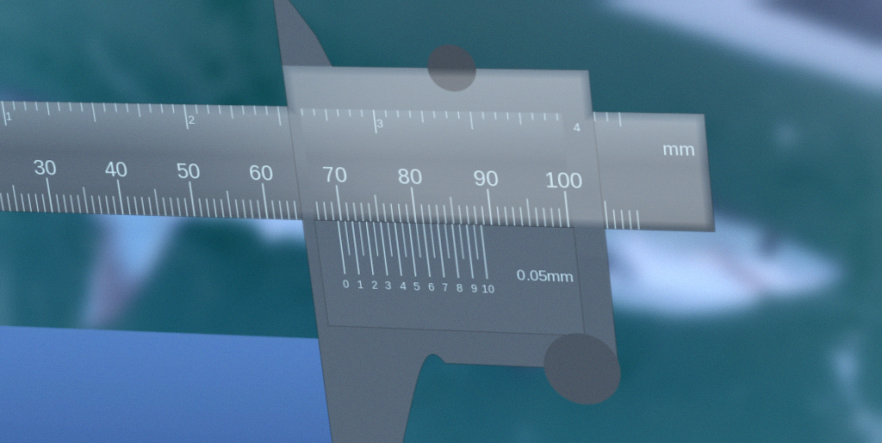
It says 69.6; mm
